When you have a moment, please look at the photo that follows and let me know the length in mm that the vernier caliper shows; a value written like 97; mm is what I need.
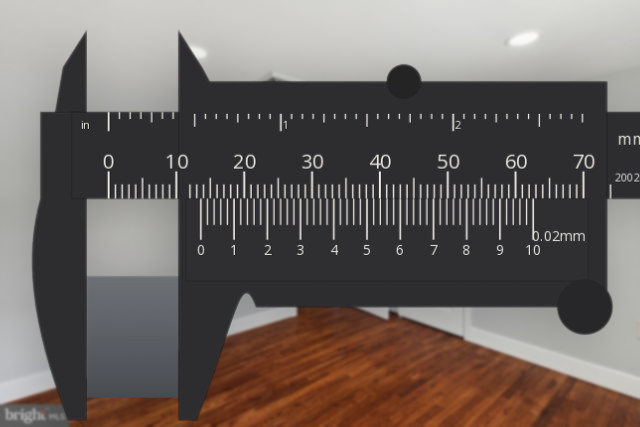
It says 13.6; mm
